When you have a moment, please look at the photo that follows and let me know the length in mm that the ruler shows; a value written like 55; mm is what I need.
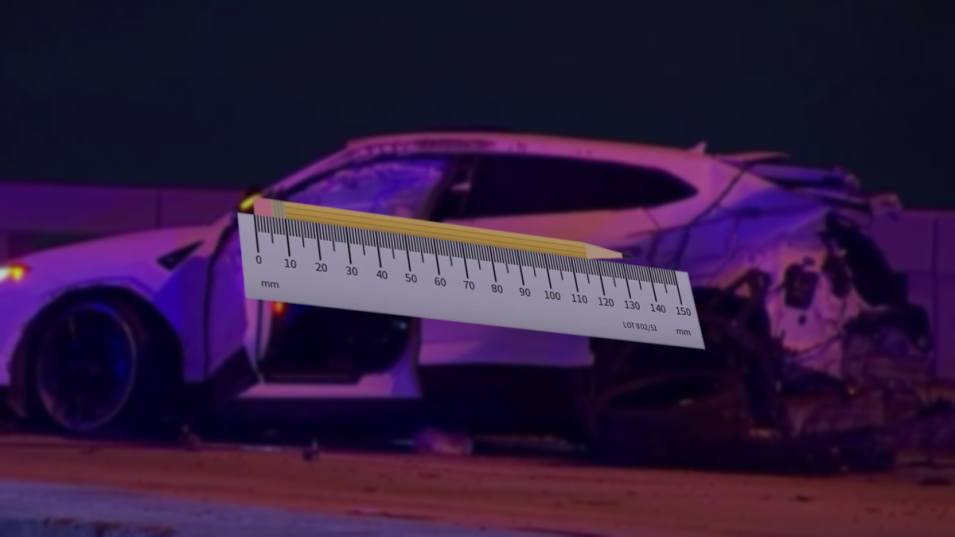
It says 135; mm
